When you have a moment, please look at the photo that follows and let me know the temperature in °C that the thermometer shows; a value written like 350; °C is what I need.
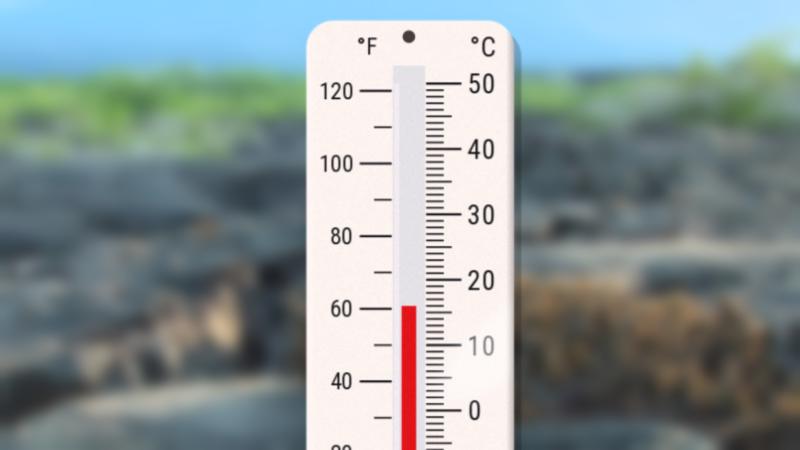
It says 16; °C
